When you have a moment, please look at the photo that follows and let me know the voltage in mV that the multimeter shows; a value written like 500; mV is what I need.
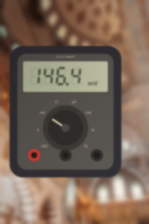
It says 146.4; mV
